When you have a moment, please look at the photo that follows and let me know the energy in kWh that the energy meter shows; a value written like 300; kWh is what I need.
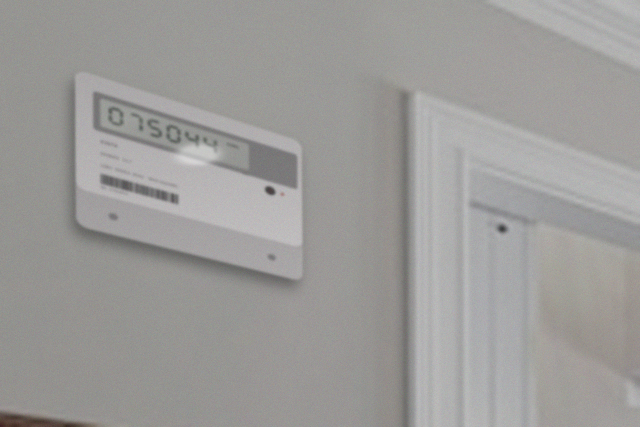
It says 75044; kWh
